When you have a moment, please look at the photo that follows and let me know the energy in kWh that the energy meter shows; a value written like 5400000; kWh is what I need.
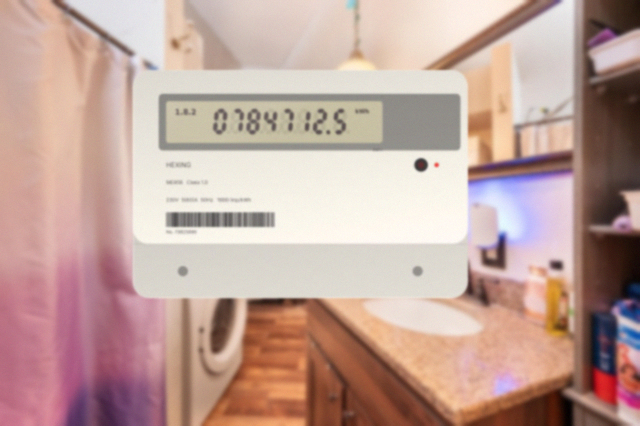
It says 784712.5; kWh
